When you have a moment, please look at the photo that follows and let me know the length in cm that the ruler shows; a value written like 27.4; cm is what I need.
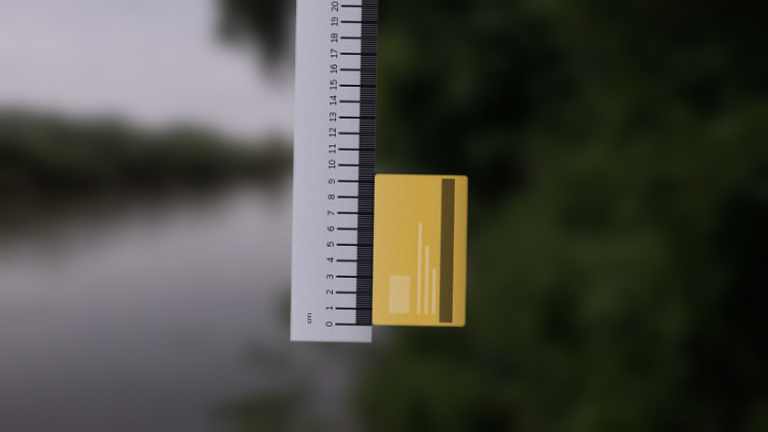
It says 9.5; cm
